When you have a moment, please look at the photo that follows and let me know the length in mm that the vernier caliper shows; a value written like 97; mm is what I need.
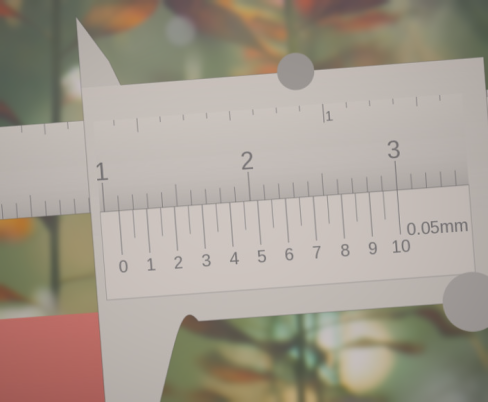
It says 11.0; mm
